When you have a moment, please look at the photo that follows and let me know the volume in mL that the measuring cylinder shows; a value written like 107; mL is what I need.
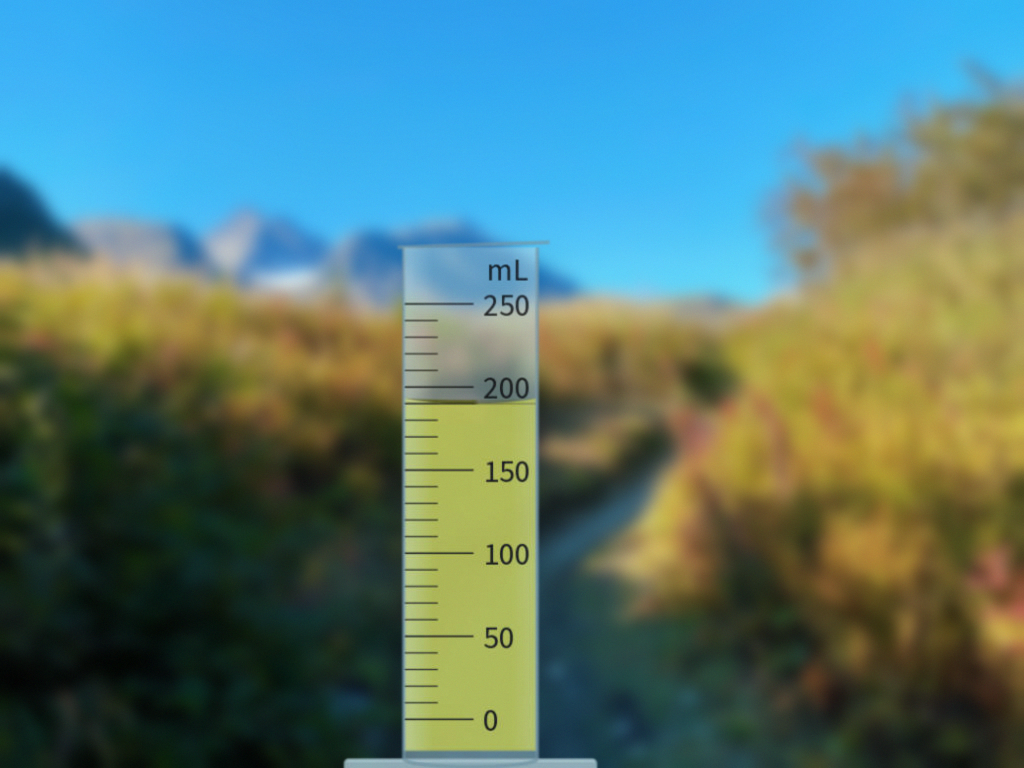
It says 190; mL
